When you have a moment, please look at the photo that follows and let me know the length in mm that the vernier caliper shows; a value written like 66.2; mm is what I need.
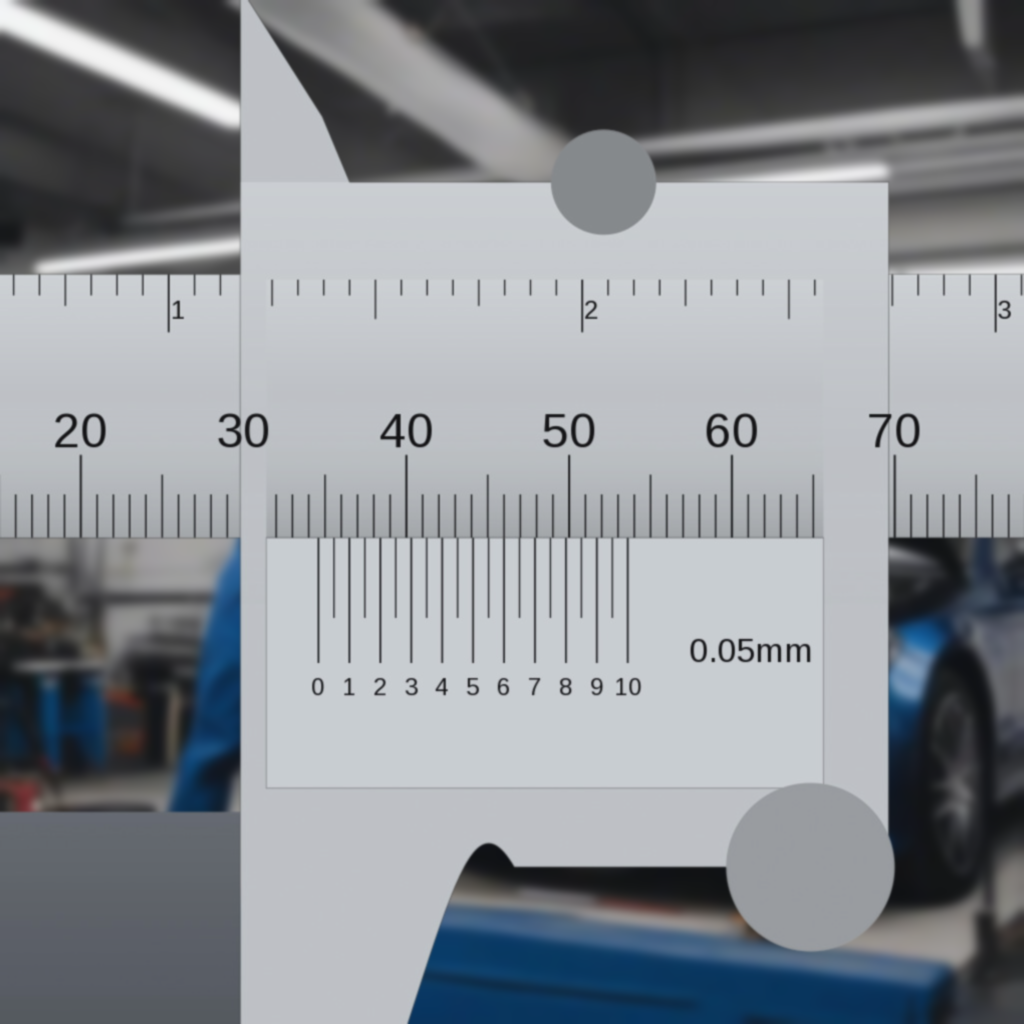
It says 34.6; mm
